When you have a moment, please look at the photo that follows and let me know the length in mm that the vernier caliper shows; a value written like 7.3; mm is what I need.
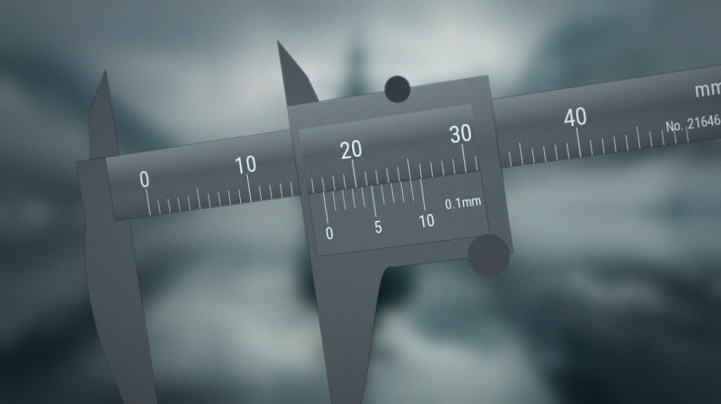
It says 16.9; mm
